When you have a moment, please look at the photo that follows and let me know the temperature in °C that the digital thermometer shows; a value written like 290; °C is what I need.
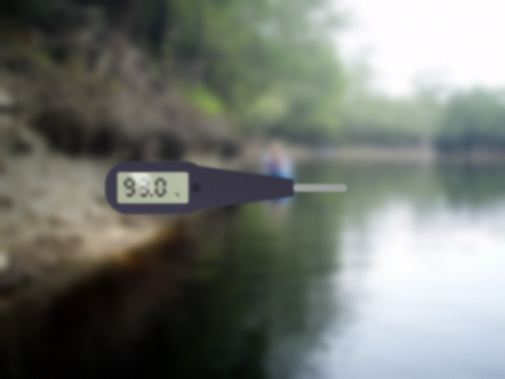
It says 93.0; °C
